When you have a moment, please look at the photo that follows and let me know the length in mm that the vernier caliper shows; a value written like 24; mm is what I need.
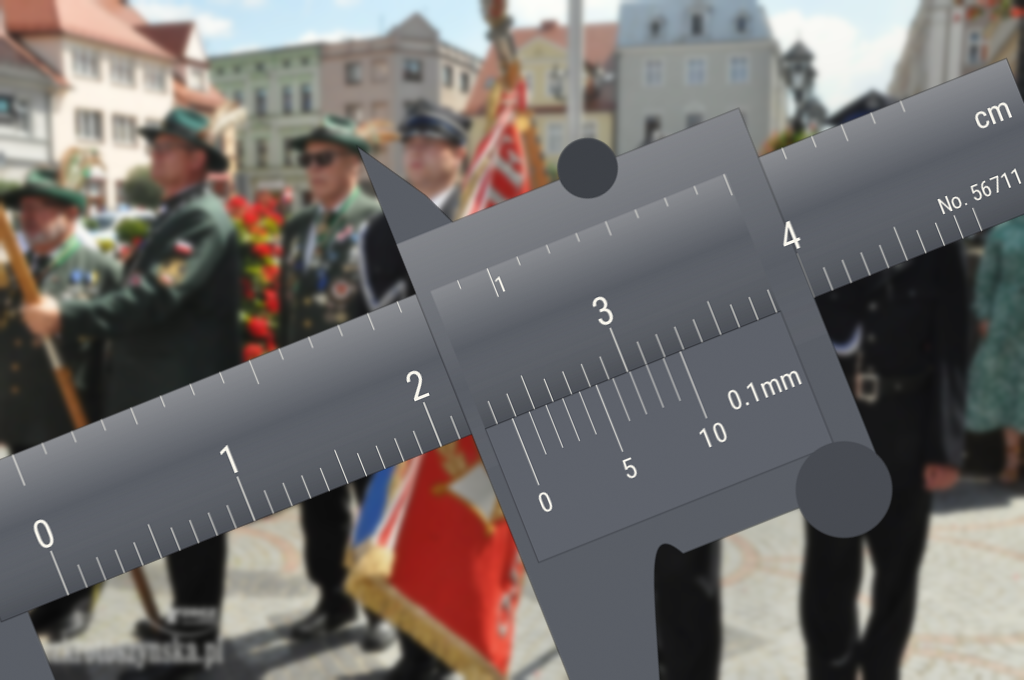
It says 23.8; mm
